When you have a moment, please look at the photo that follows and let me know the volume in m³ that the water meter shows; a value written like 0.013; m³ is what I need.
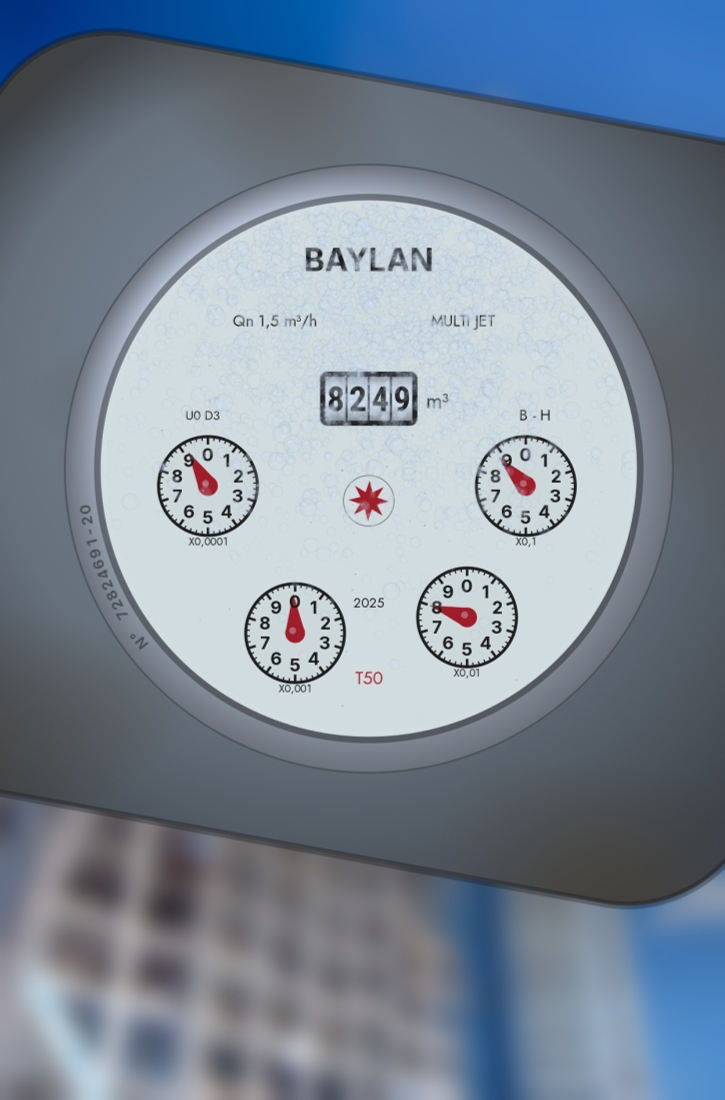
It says 8249.8799; m³
